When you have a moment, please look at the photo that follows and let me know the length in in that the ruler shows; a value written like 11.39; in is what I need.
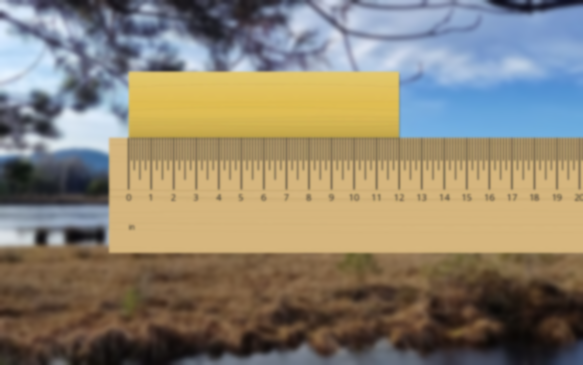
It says 12; in
